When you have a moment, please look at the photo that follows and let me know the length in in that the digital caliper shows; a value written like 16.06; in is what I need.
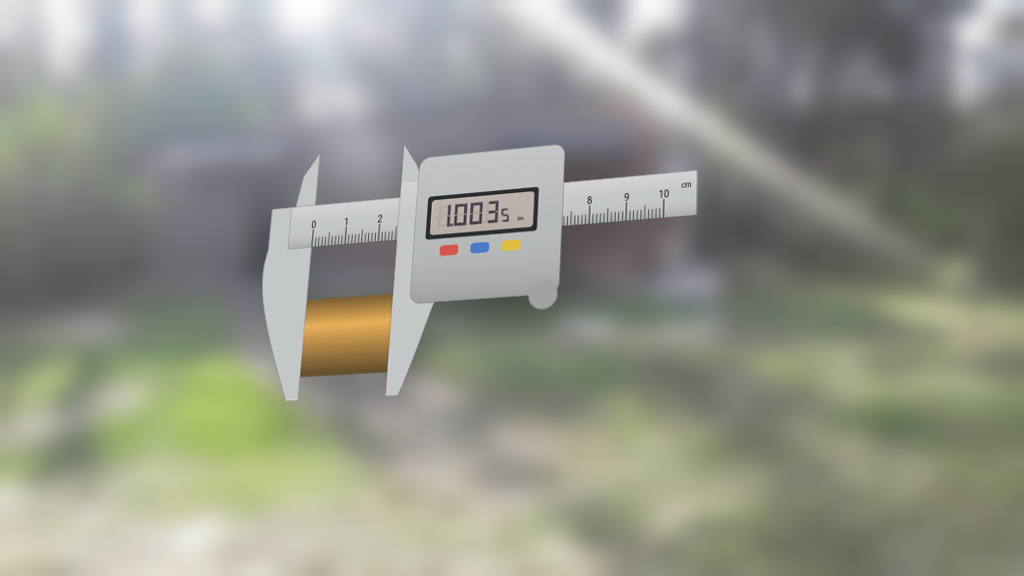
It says 1.0035; in
